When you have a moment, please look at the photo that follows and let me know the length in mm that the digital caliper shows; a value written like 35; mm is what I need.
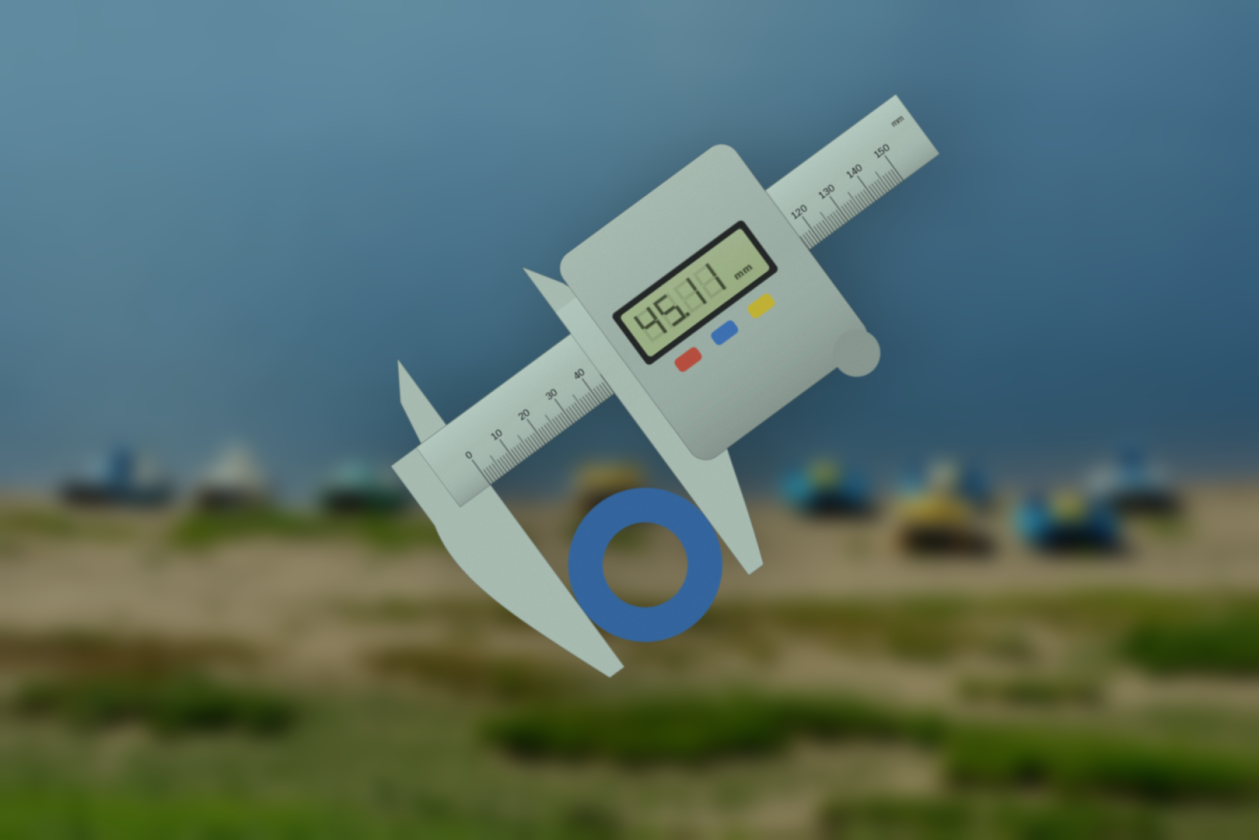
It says 45.11; mm
